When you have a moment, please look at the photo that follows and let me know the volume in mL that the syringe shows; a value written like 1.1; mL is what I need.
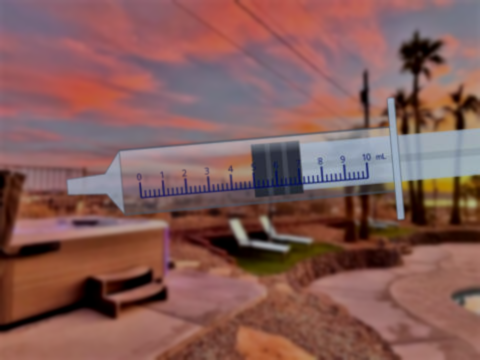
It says 5; mL
